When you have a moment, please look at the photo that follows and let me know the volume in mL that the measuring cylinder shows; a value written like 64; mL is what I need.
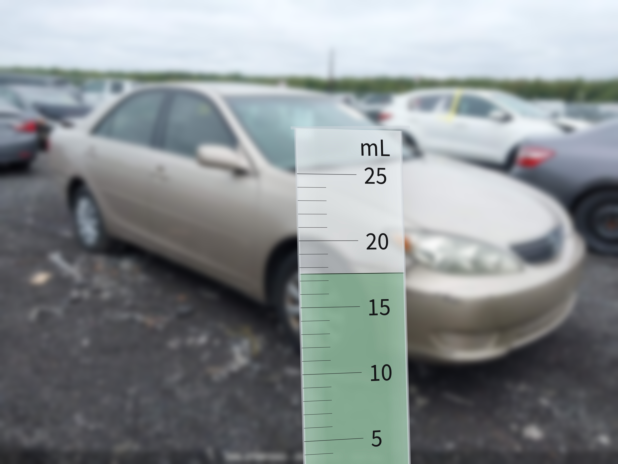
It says 17.5; mL
